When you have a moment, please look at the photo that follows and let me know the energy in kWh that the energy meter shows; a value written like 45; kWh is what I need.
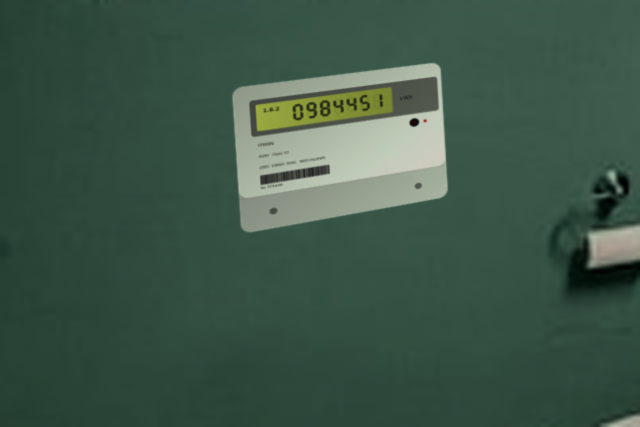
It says 984451; kWh
